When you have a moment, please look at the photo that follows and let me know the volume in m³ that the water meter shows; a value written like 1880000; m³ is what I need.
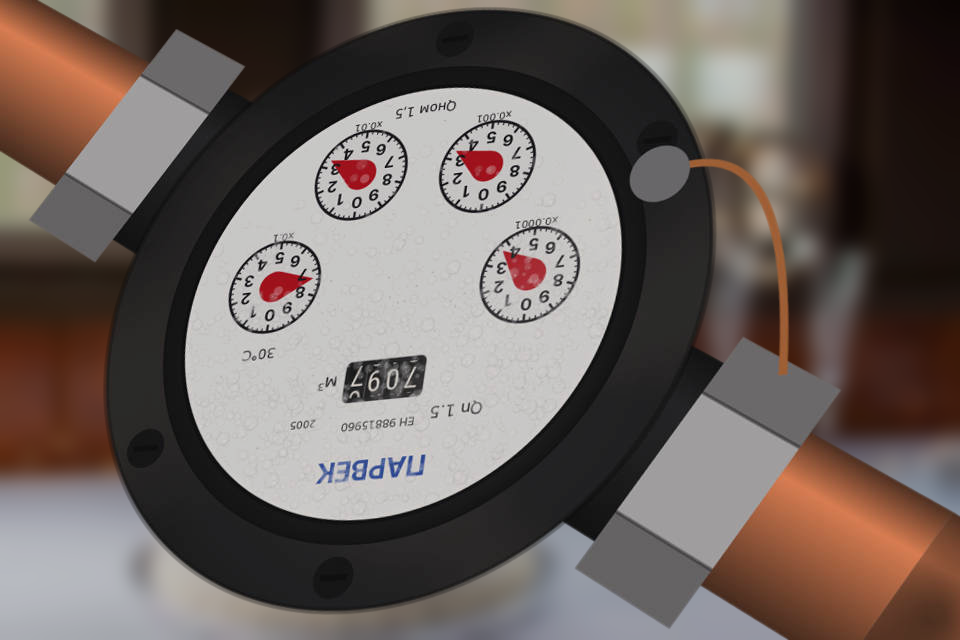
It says 7096.7333; m³
